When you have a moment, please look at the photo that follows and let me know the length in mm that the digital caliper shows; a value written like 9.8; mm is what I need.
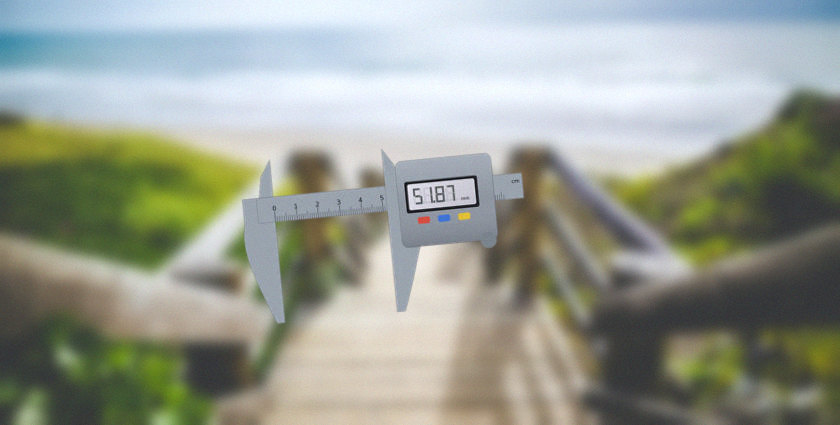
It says 51.87; mm
